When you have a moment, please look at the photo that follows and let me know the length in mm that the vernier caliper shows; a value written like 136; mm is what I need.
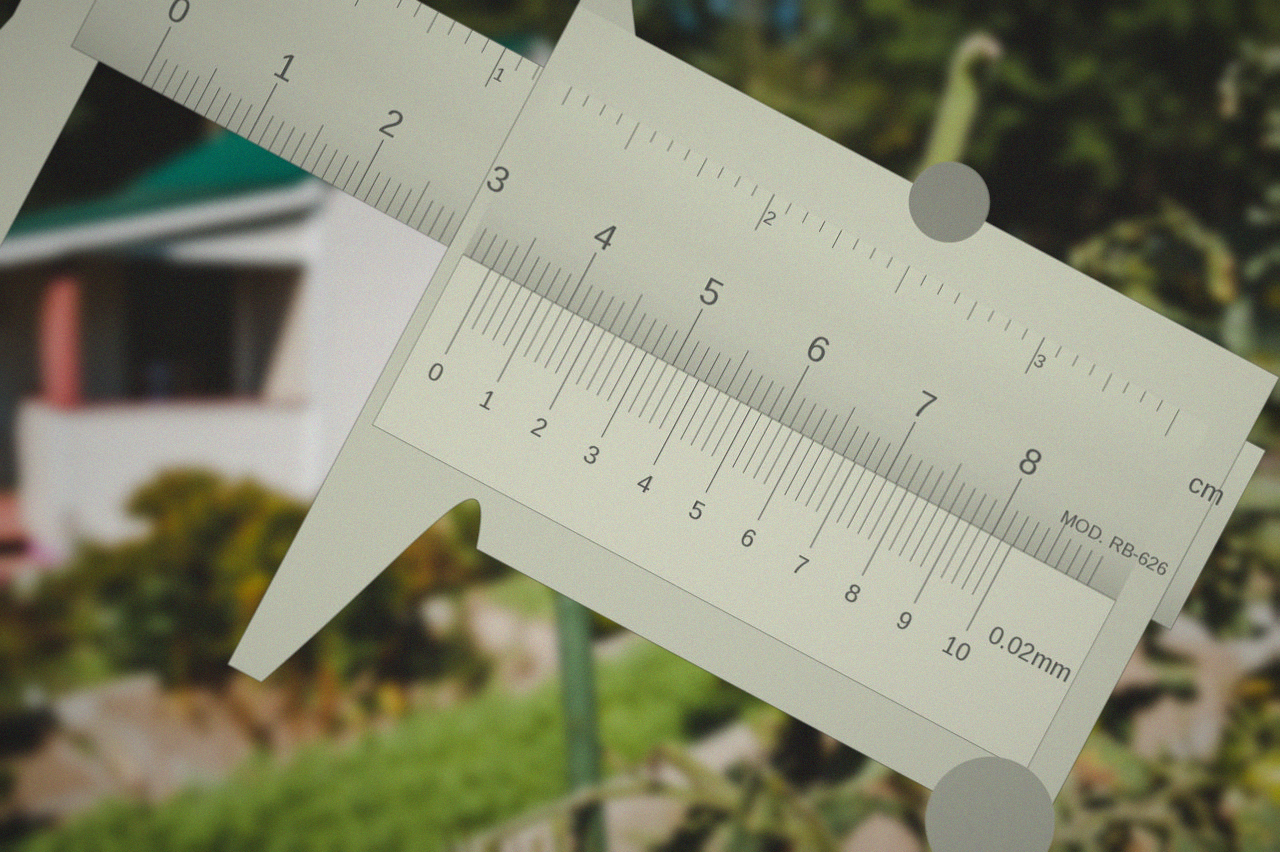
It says 32.9; mm
